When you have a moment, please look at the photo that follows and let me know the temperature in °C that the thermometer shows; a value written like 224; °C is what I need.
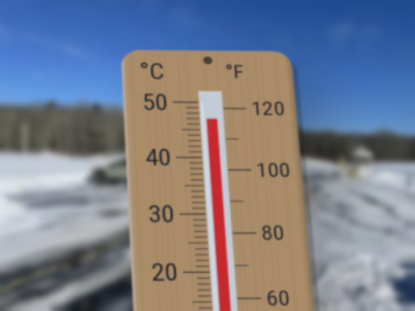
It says 47; °C
